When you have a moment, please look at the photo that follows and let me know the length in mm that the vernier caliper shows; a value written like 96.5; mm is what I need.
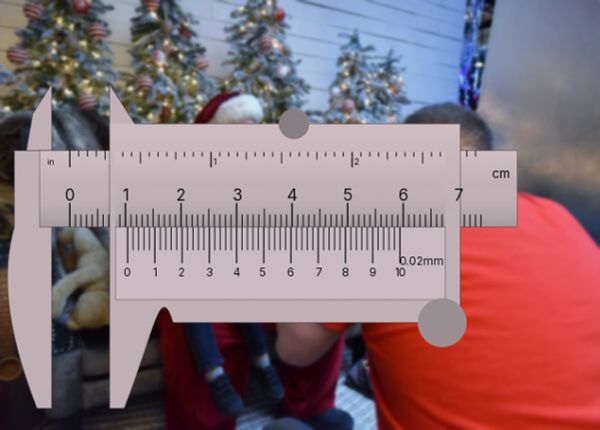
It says 10.4; mm
